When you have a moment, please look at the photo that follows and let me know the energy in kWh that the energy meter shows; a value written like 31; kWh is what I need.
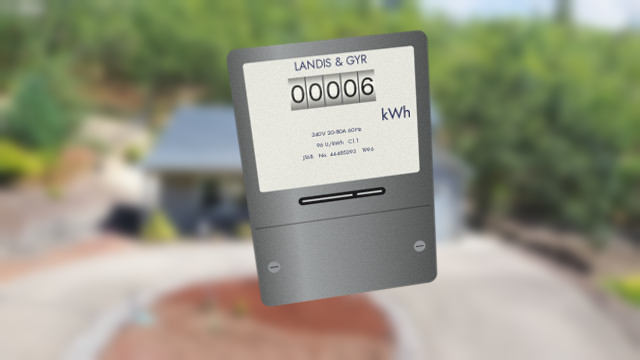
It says 6; kWh
